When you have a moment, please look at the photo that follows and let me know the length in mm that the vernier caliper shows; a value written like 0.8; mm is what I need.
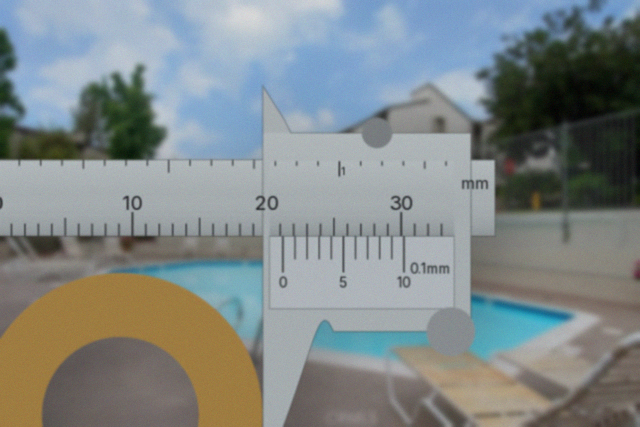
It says 21.2; mm
